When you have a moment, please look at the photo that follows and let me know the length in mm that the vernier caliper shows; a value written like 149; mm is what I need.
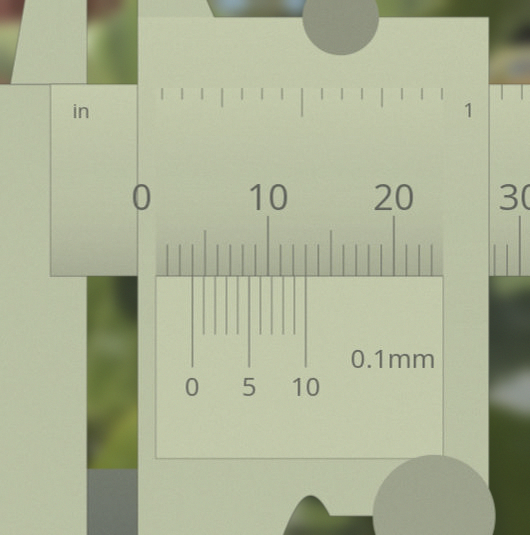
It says 4.0; mm
